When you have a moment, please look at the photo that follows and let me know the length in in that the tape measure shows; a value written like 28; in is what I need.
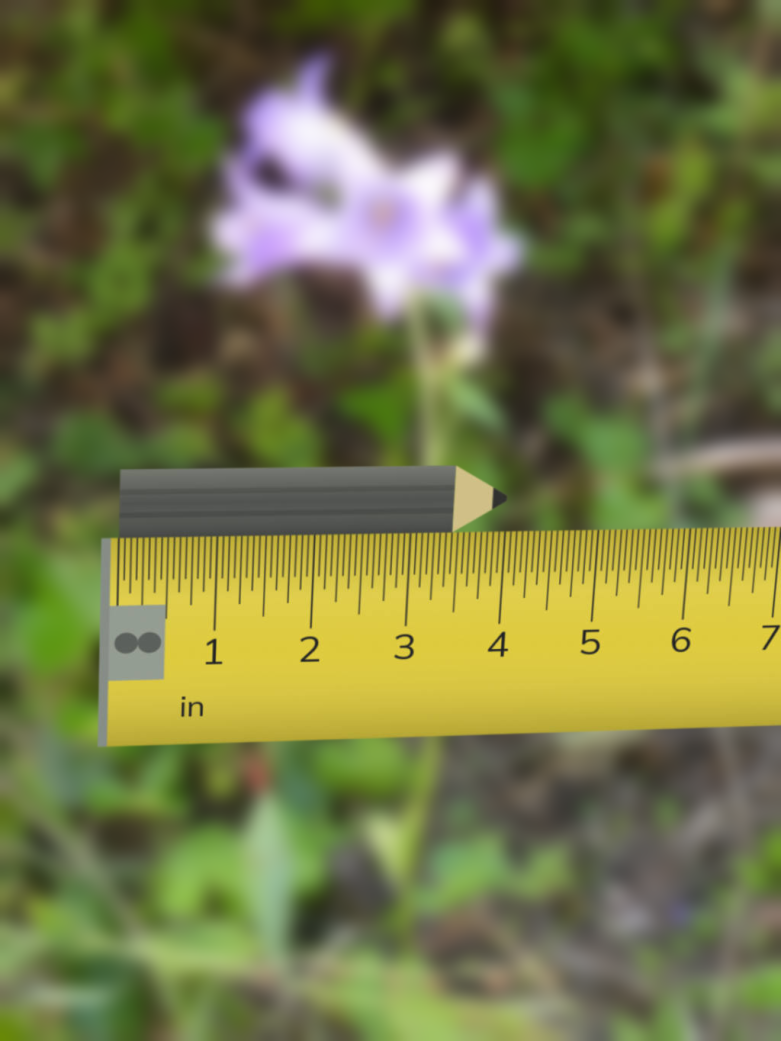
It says 4; in
